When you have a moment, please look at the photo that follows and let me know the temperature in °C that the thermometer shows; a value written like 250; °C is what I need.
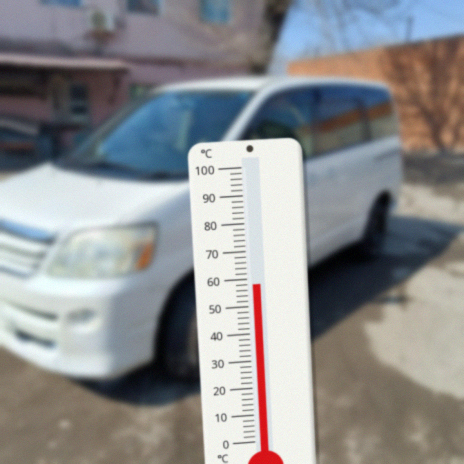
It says 58; °C
